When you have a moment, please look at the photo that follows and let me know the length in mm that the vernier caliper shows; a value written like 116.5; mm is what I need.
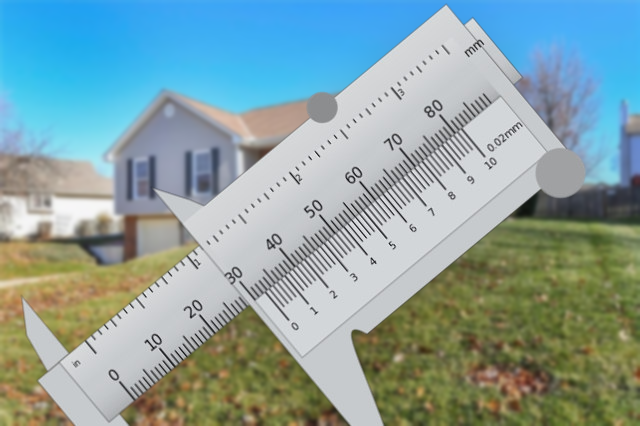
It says 32.5; mm
